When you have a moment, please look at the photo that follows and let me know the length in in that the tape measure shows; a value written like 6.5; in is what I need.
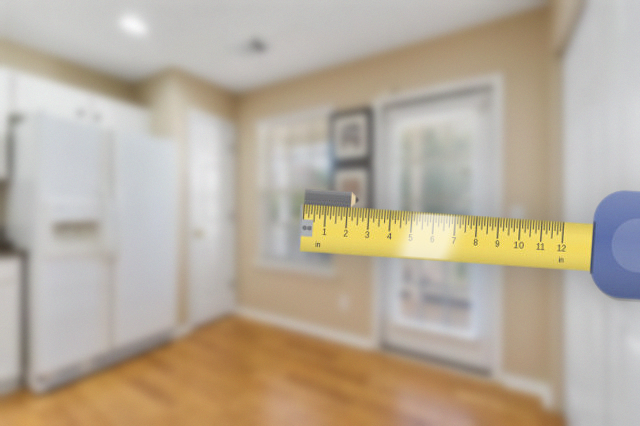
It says 2.5; in
